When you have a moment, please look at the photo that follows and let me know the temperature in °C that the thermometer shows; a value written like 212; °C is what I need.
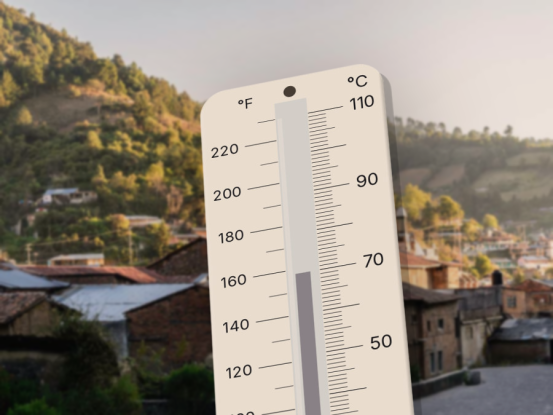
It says 70; °C
